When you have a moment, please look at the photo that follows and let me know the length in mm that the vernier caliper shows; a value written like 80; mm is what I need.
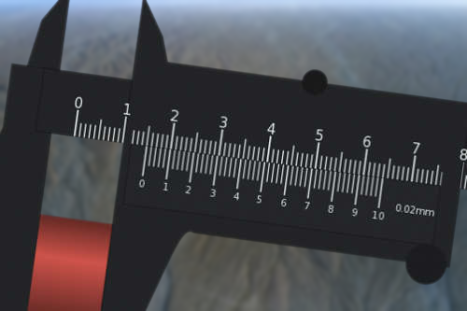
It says 15.0; mm
